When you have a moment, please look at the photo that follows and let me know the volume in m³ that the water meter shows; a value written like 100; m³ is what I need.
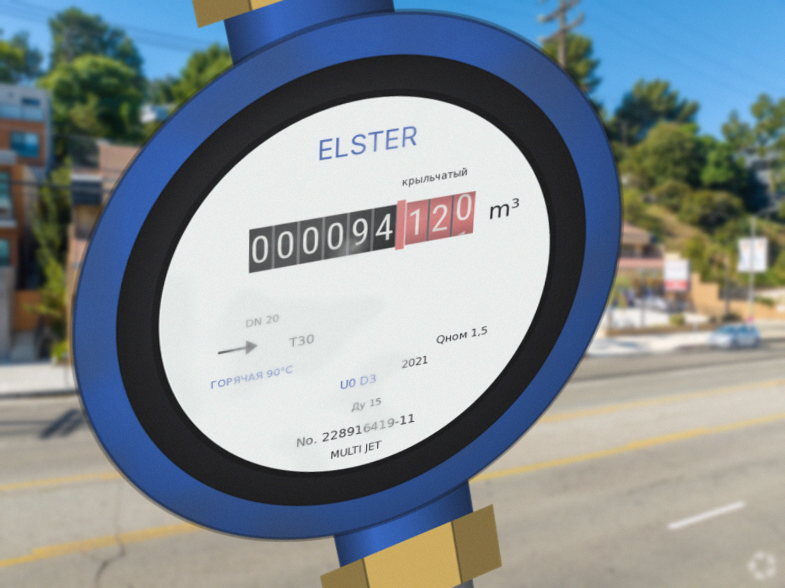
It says 94.120; m³
